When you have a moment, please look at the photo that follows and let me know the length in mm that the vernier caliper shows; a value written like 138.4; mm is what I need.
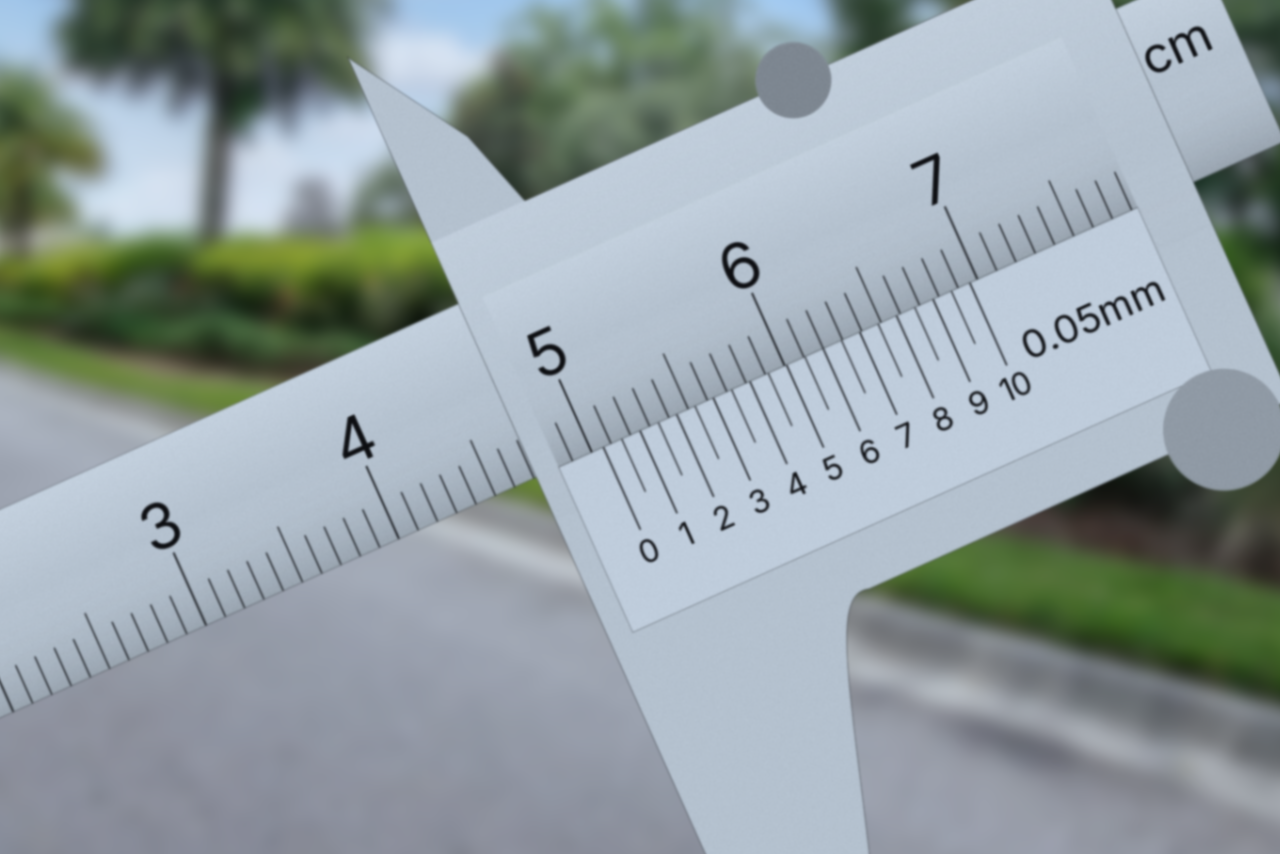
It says 50.6; mm
